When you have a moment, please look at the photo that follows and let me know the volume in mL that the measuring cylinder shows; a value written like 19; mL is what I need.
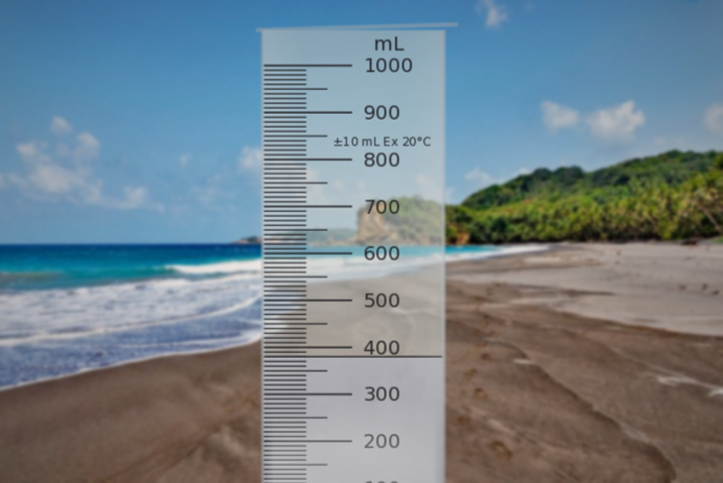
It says 380; mL
